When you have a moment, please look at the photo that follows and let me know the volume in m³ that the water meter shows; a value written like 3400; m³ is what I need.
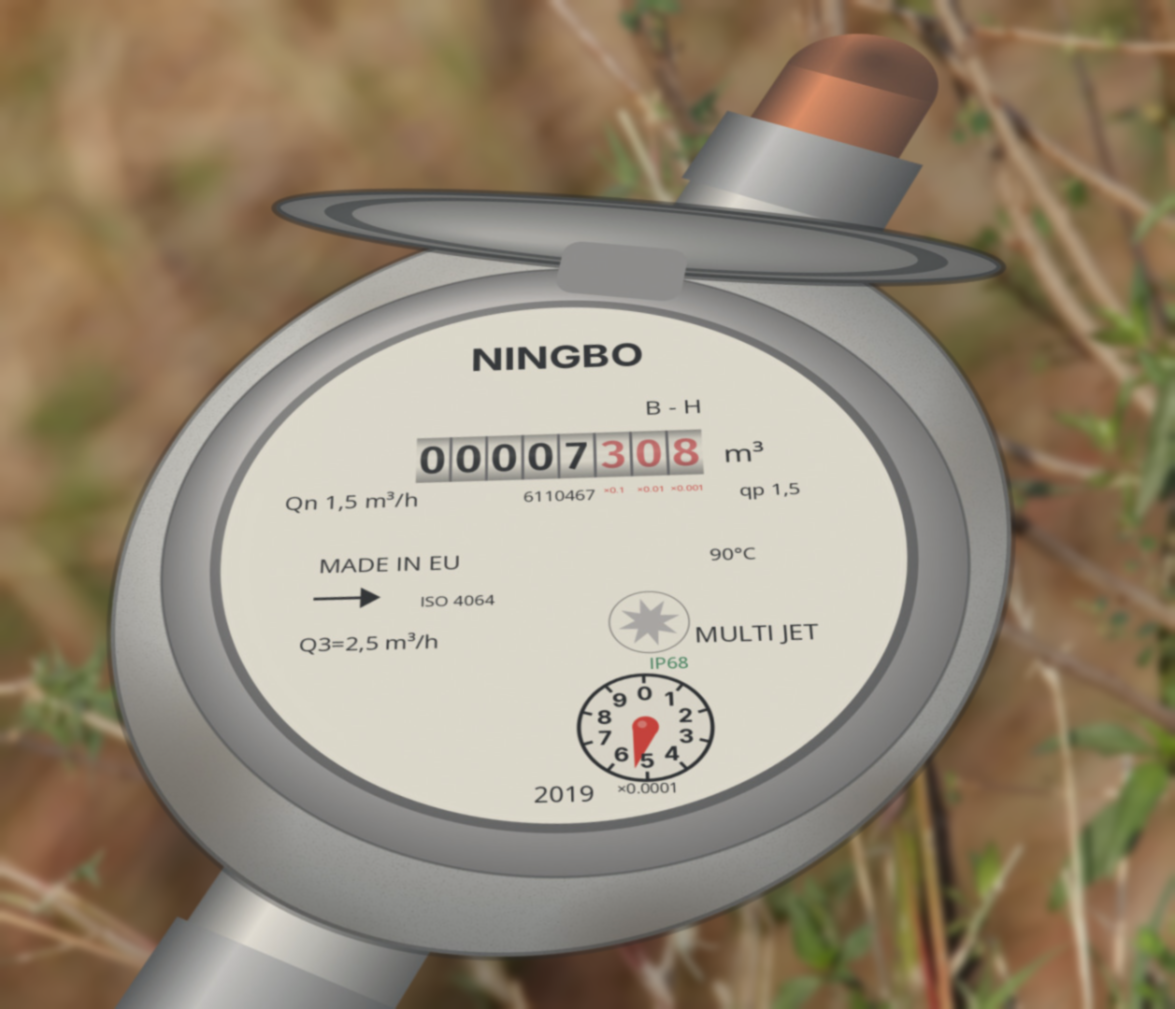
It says 7.3085; m³
